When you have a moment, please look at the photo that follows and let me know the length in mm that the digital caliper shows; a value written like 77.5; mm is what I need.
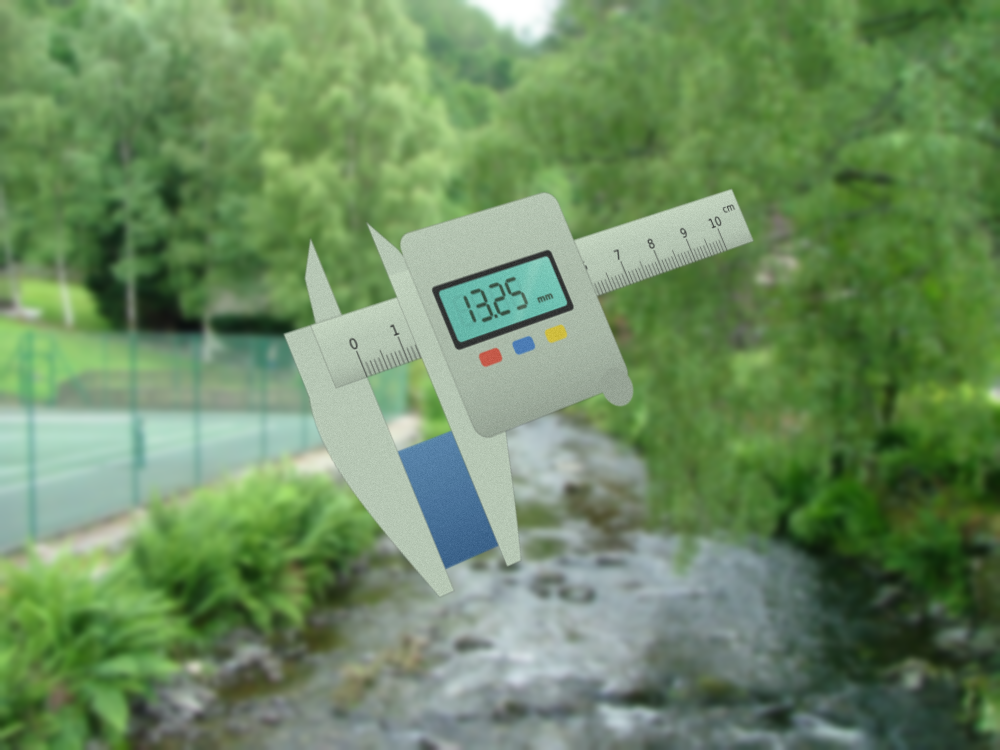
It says 13.25; mm
